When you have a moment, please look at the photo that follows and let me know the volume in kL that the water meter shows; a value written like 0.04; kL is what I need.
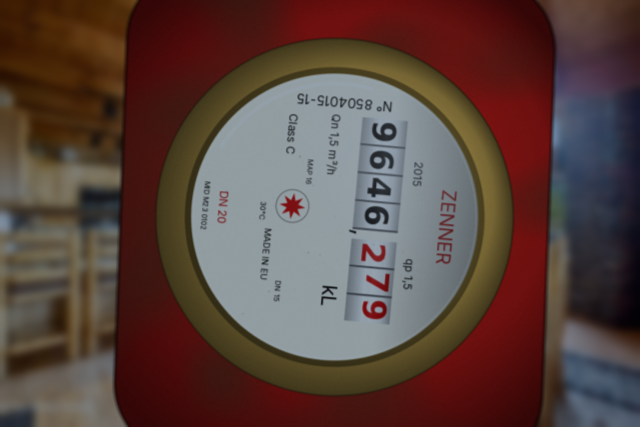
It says 9646.279; kL
